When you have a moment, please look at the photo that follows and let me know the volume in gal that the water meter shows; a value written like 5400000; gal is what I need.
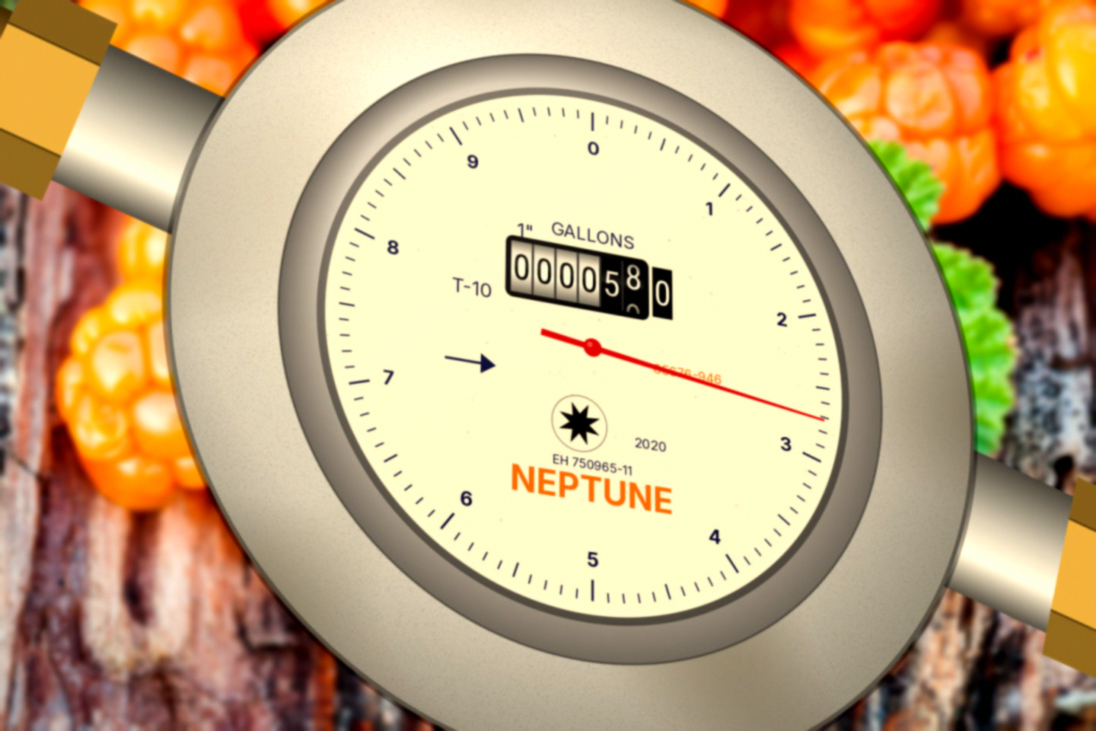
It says 582.7; gal
